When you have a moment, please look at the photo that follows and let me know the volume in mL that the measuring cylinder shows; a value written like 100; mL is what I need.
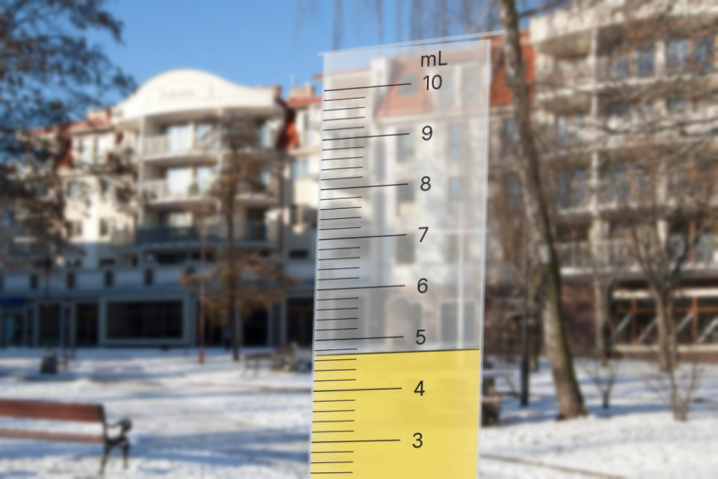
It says 4.7; mL
